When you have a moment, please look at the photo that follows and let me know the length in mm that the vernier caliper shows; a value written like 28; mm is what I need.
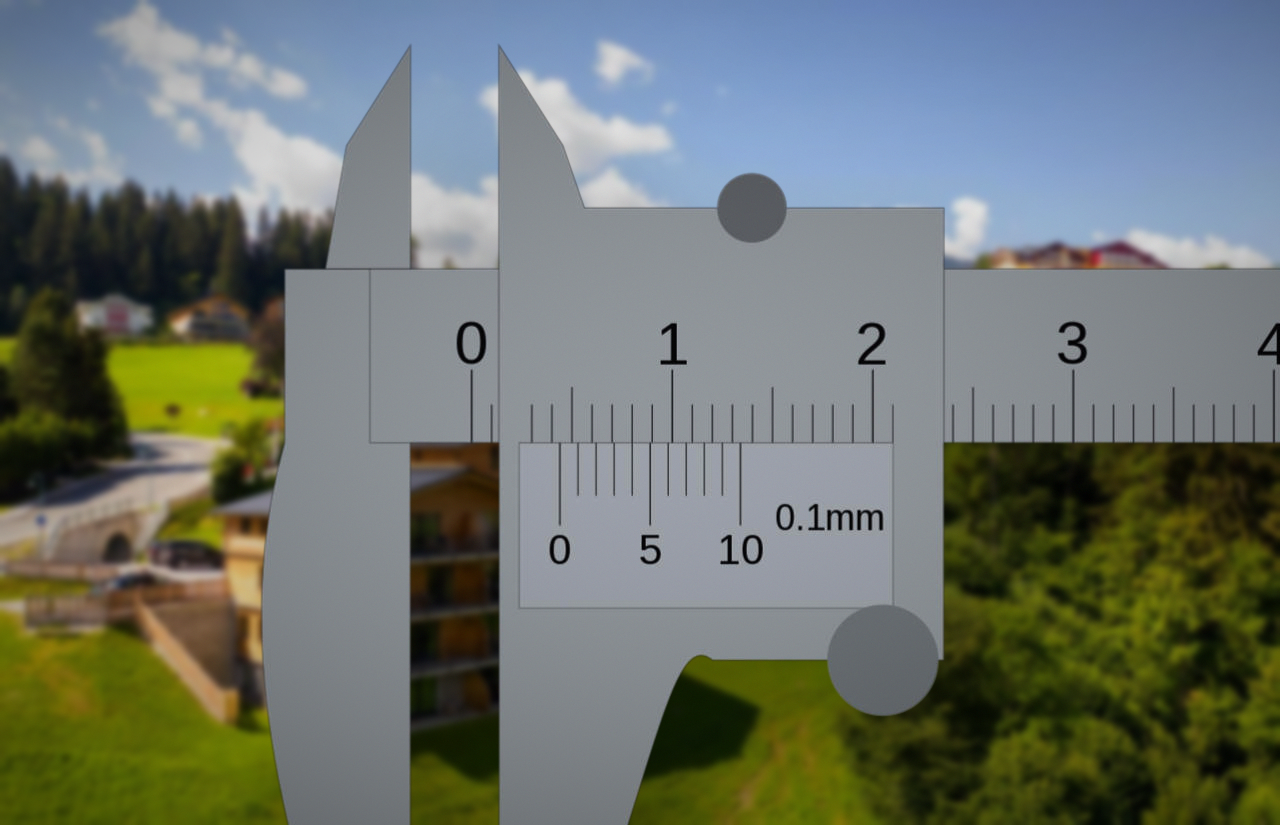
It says 4.4; mm
